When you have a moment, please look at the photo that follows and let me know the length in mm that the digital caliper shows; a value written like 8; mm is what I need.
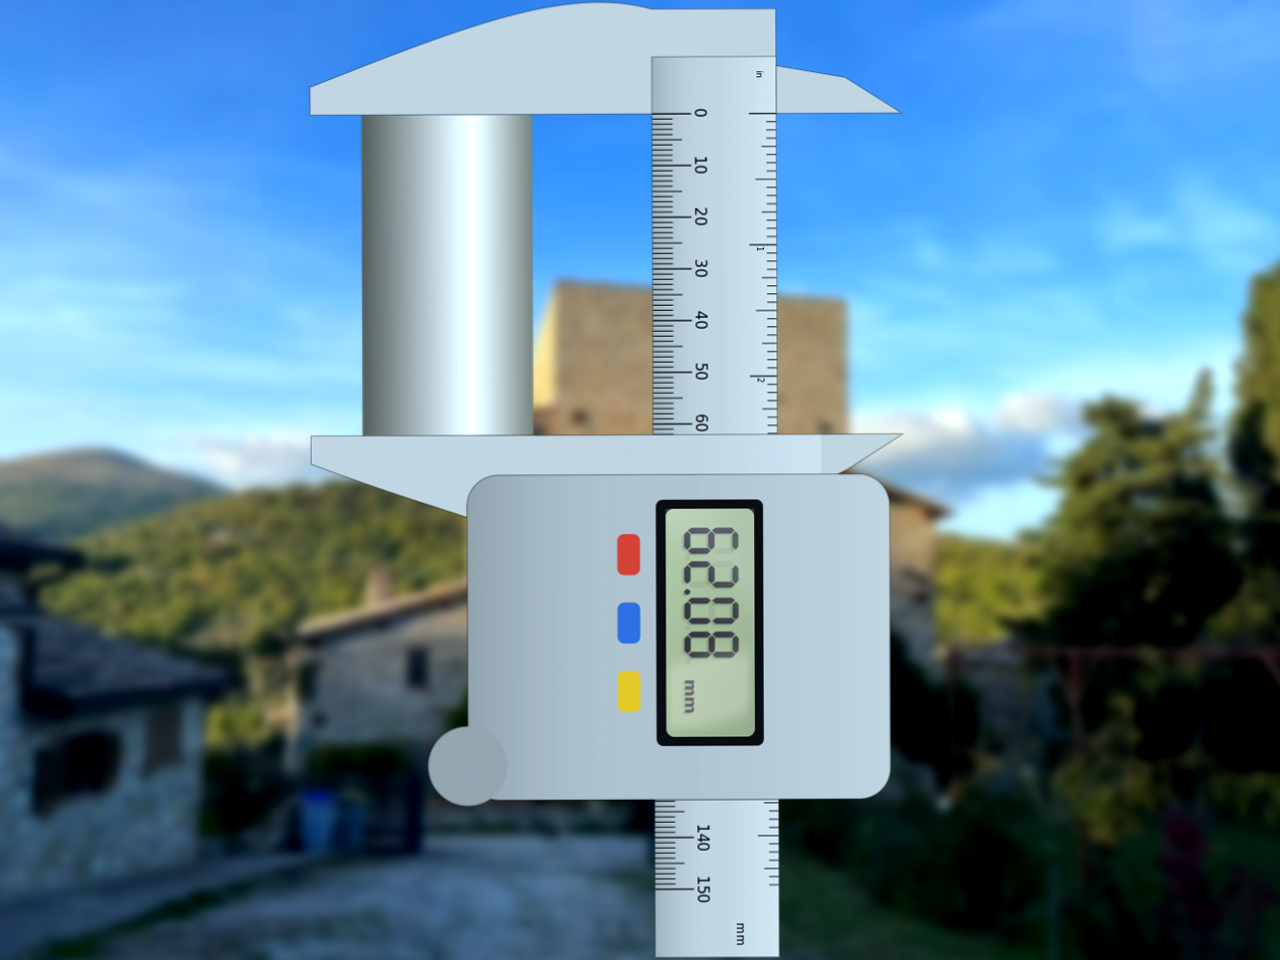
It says 62.08; mm
